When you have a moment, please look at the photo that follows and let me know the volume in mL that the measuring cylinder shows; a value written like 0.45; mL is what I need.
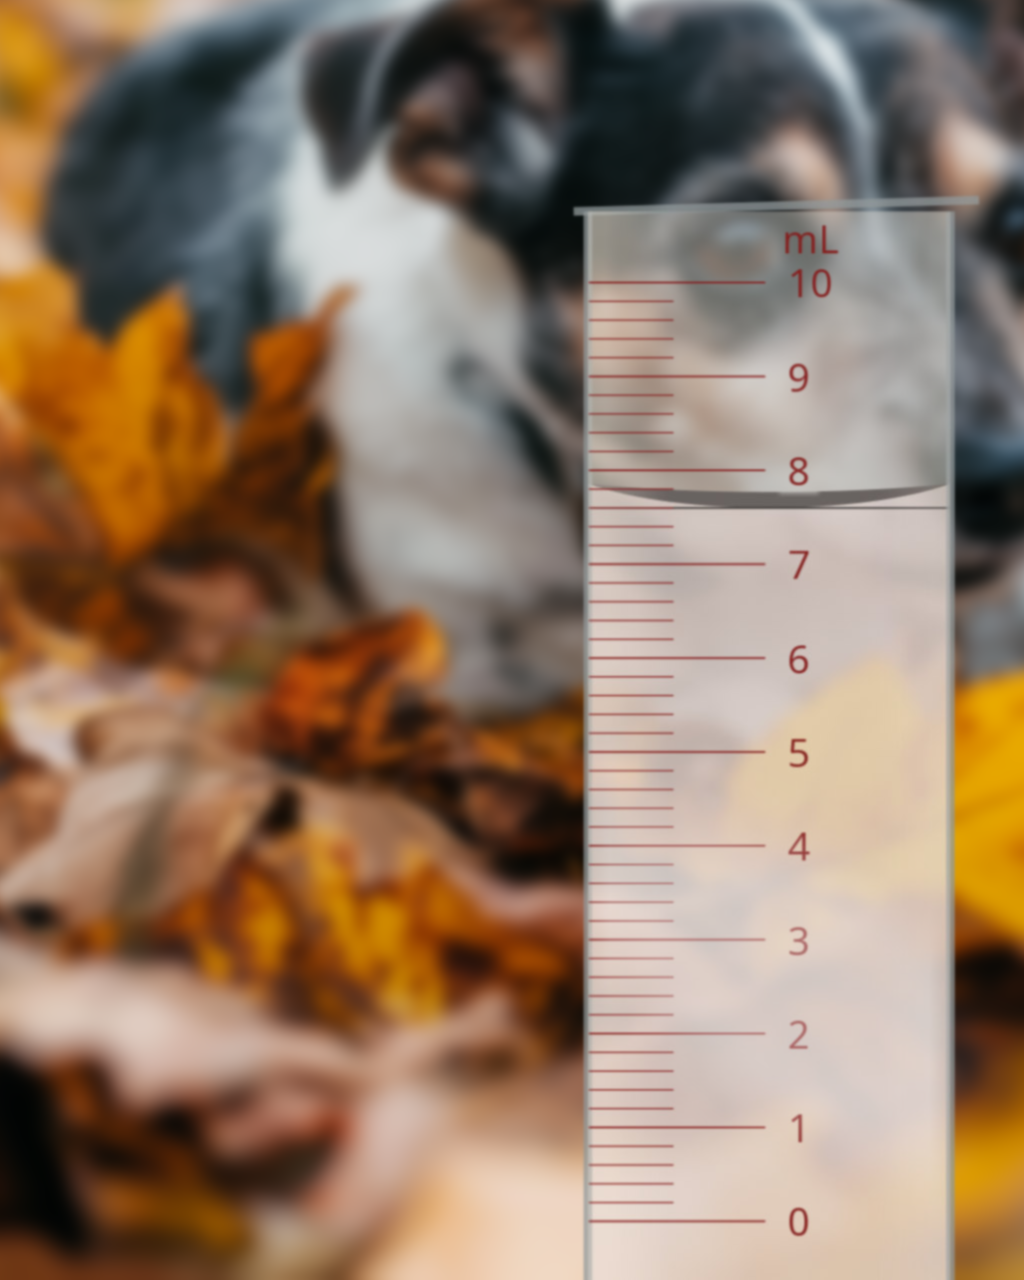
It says 7.6; mL
